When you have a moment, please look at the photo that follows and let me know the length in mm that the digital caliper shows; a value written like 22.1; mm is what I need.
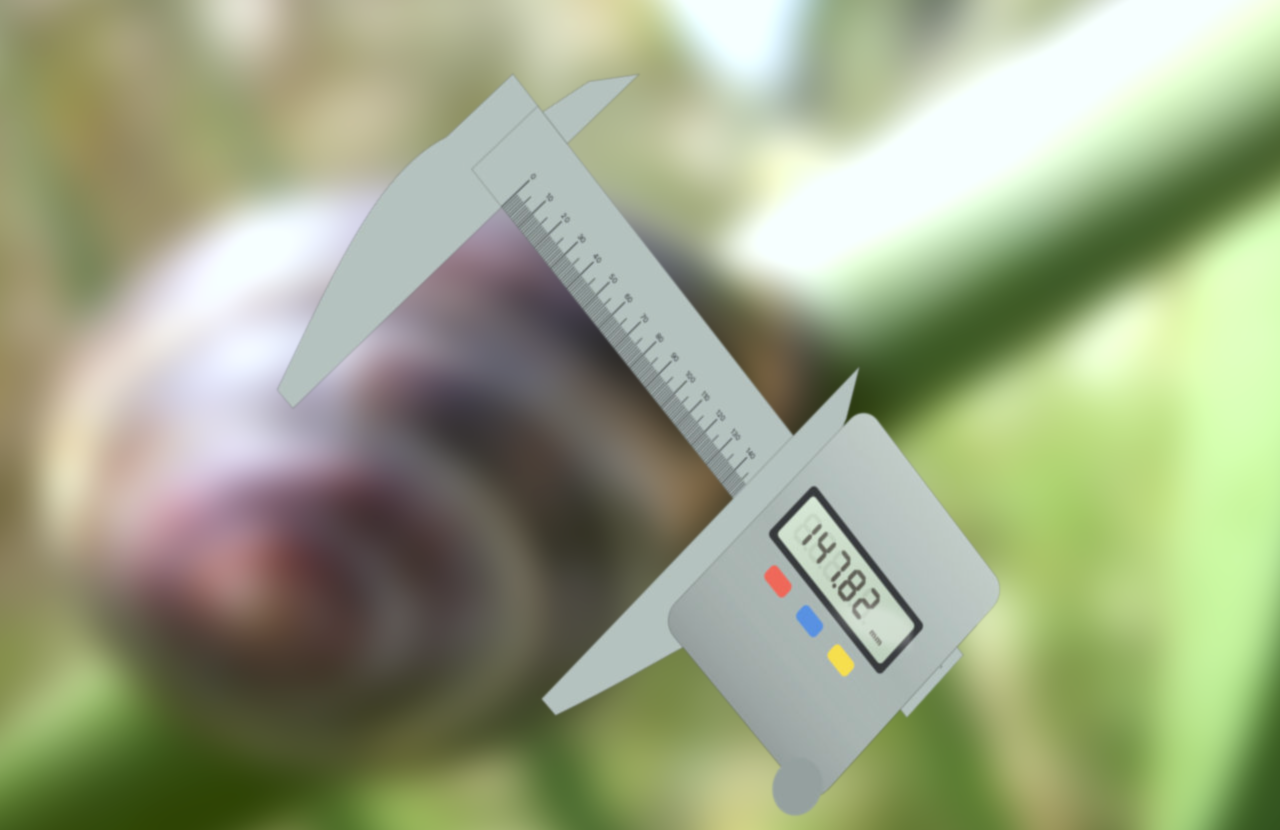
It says 147.82; mm
